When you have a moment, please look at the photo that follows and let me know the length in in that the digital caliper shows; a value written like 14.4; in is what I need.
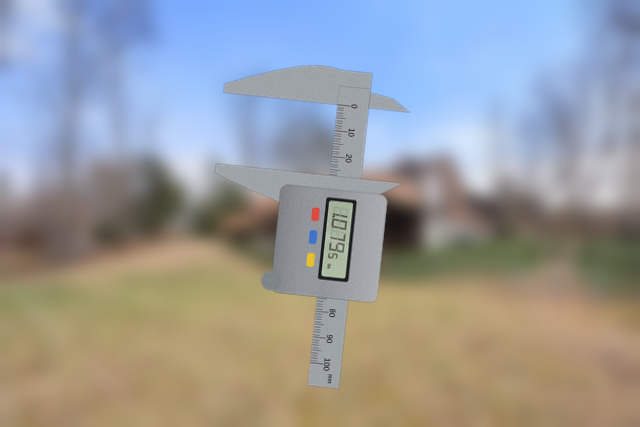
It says 1.0795; in
